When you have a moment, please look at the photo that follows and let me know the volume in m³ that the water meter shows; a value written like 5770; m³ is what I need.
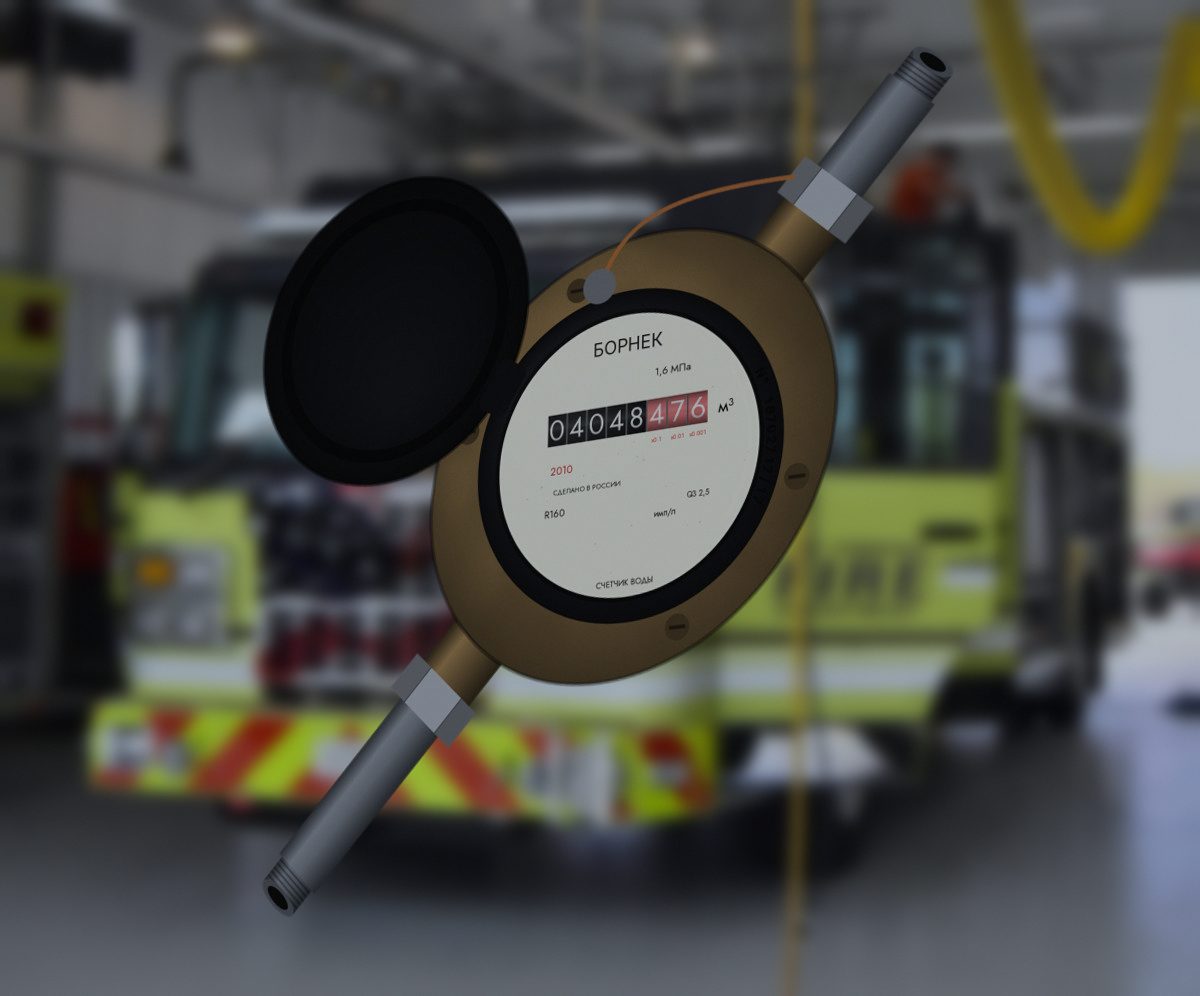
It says 4048.476; m³
